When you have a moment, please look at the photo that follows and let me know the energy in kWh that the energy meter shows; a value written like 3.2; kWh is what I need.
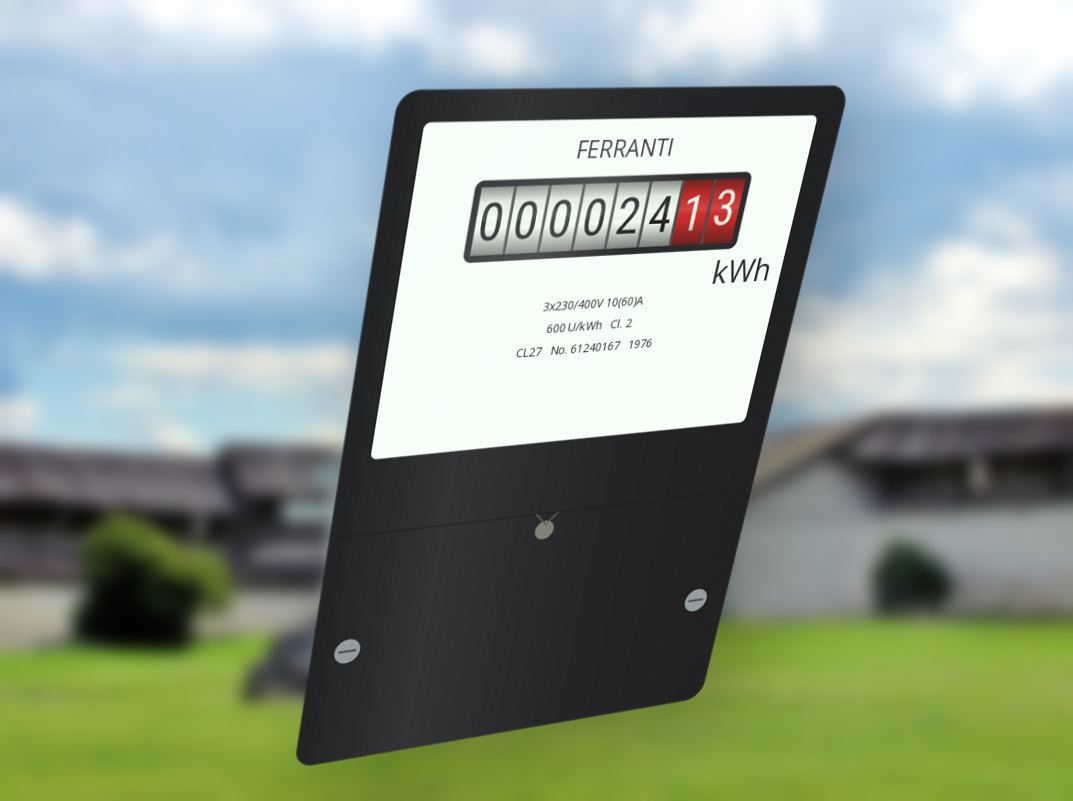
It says 24.13; kWh
